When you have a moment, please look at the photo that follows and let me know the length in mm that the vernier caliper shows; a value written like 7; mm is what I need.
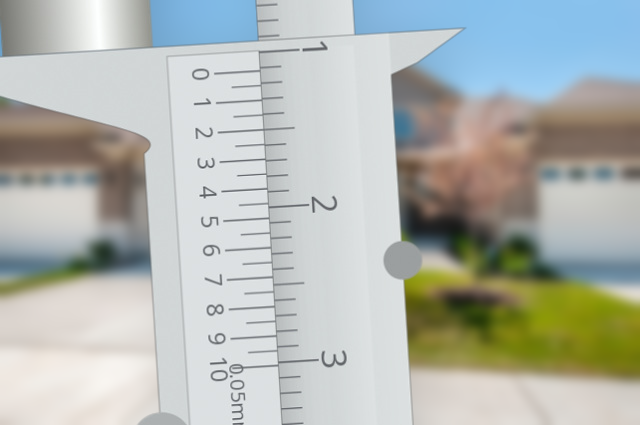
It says 11.2; mm
